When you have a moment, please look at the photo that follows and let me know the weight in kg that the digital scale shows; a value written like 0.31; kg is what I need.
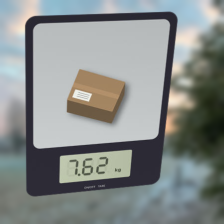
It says 7.62; kg
